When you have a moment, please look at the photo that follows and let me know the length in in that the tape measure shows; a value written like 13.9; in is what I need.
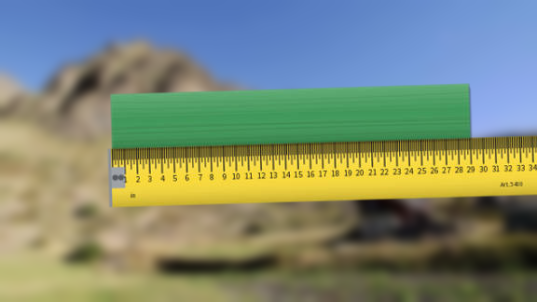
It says 29; in
